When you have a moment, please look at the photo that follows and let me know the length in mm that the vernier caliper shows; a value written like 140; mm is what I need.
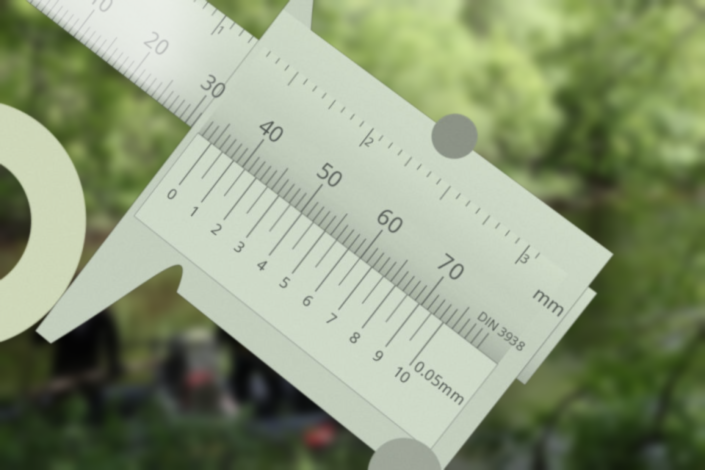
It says 34.6; mm
